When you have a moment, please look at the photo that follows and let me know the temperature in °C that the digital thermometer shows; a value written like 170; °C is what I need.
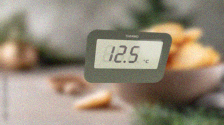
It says 12.5; °C
